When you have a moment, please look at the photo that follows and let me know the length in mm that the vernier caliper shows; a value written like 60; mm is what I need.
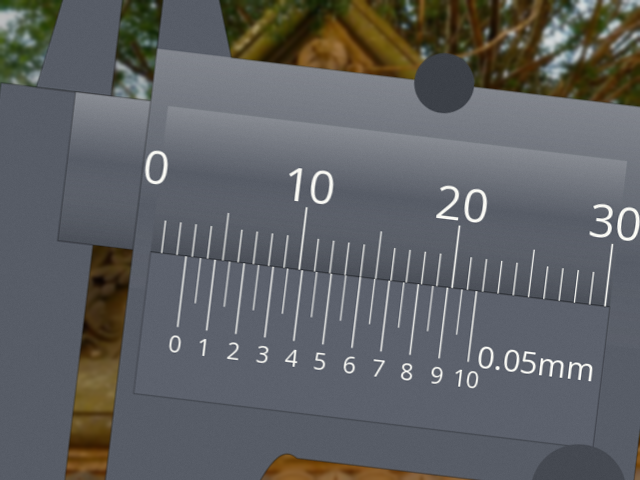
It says 2.6; mm
